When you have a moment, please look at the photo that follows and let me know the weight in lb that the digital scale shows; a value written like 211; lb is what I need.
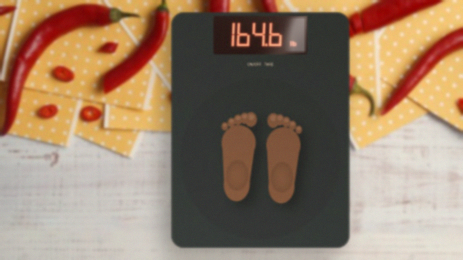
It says 164.6; lb
